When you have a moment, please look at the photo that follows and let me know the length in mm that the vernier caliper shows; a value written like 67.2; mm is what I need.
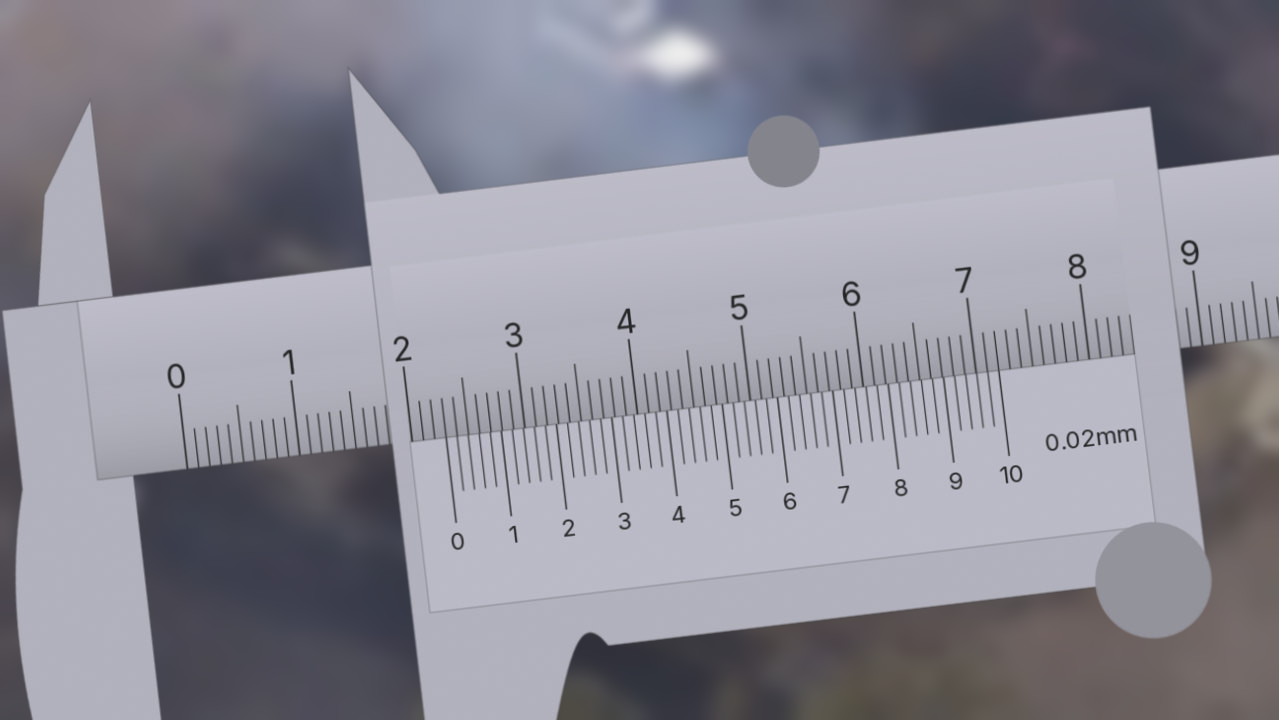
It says 23.0; mm
